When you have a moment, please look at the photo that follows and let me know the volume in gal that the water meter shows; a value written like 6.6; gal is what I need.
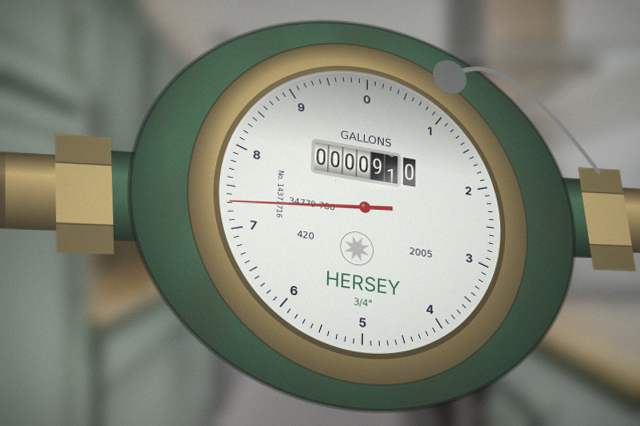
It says 907.3; gal
